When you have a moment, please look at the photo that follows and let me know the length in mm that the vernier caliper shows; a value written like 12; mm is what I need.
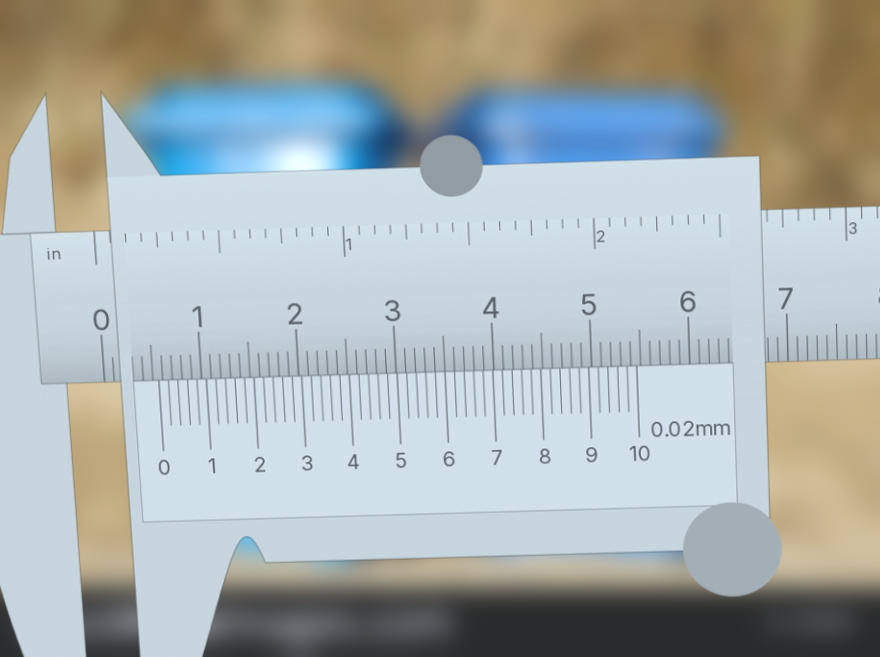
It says 5.6; mm
